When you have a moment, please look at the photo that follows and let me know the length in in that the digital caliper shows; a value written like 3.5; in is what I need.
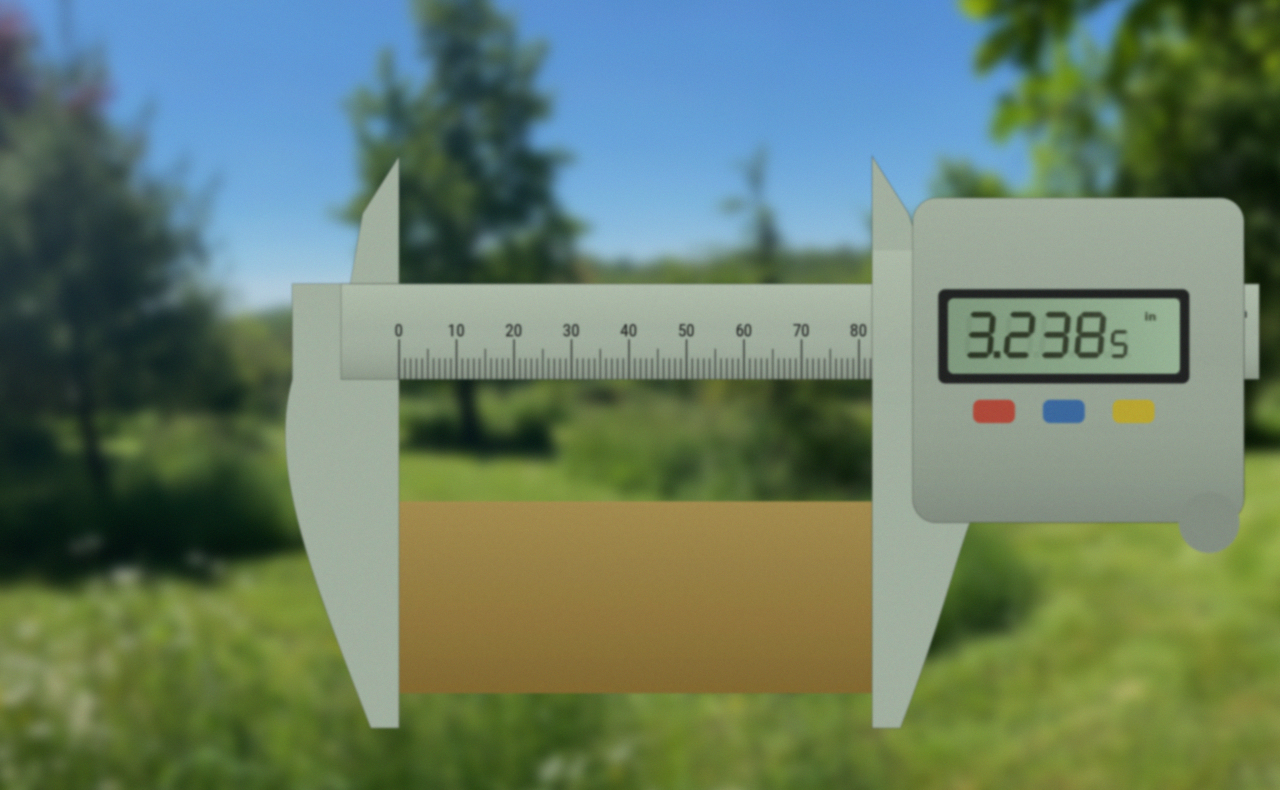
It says 3.2385; in
